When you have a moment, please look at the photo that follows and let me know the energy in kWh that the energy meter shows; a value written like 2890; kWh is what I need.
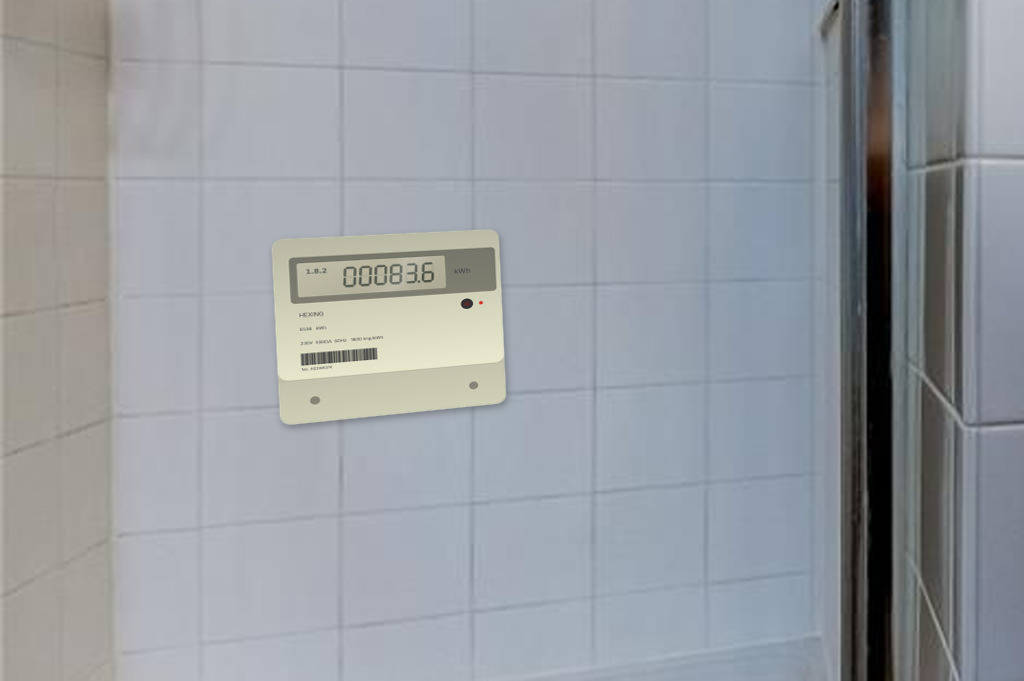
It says 83.6; kWh
